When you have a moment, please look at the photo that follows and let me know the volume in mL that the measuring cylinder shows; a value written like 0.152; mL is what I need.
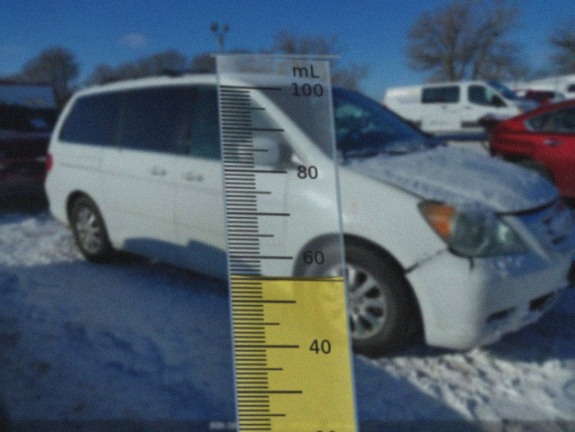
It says 55; mL
